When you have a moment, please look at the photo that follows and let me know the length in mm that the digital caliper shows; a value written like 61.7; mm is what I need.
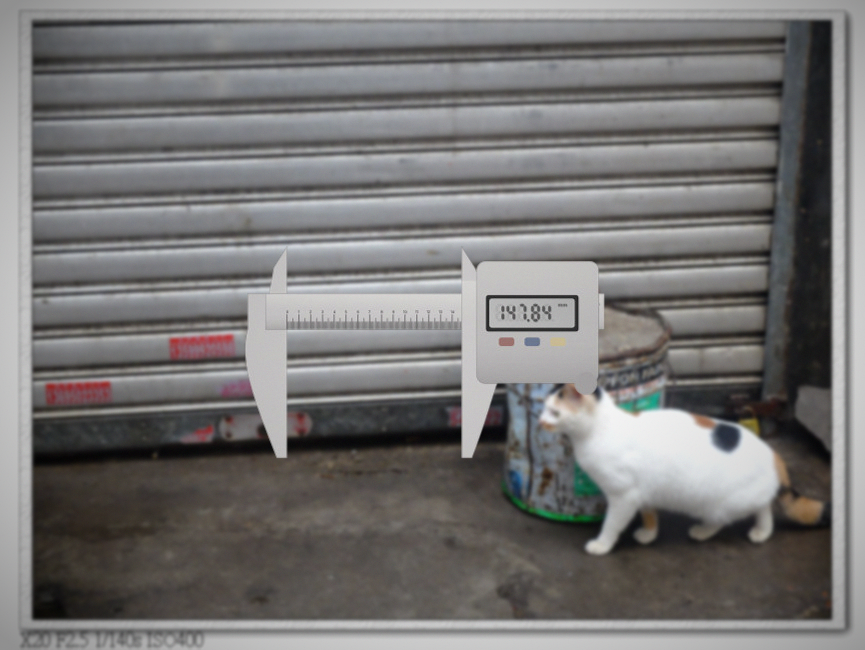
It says 147.84; mm
